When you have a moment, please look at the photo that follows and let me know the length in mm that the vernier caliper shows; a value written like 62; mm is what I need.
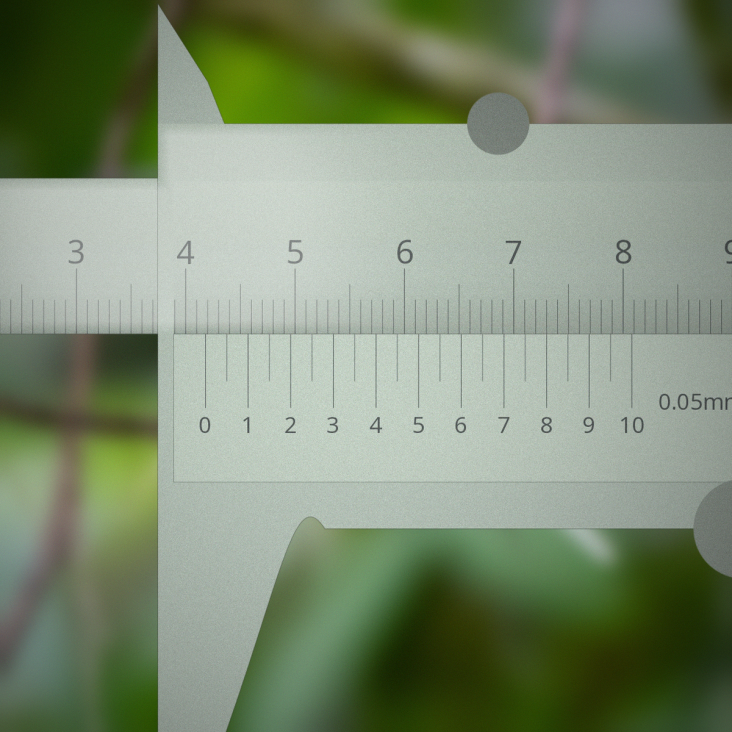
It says 41.8; mm
